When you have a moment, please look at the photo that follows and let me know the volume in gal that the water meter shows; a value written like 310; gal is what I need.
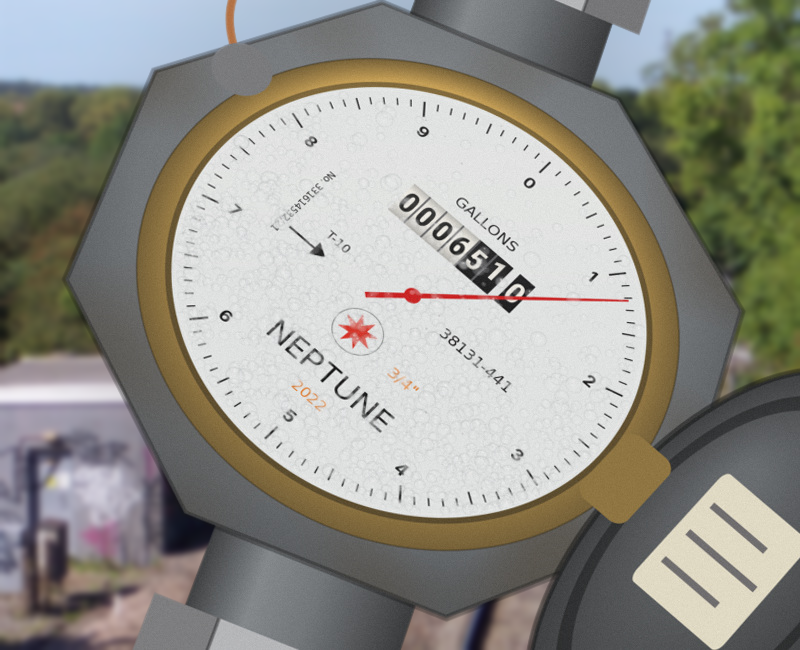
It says 6511.2; gal
